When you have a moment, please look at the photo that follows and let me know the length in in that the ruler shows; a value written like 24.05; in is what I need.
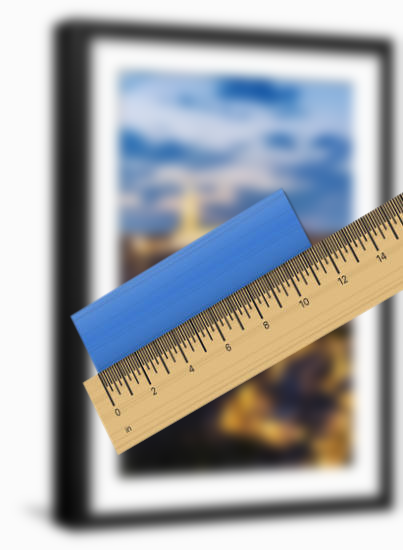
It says 11.5; in
